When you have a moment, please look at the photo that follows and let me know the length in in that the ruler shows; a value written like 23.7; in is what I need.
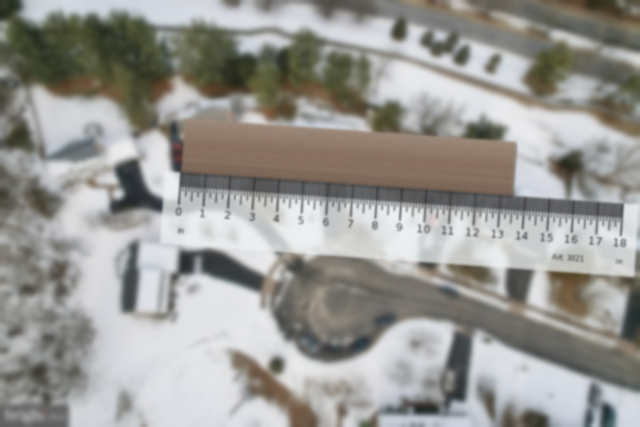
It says 13.5; in
